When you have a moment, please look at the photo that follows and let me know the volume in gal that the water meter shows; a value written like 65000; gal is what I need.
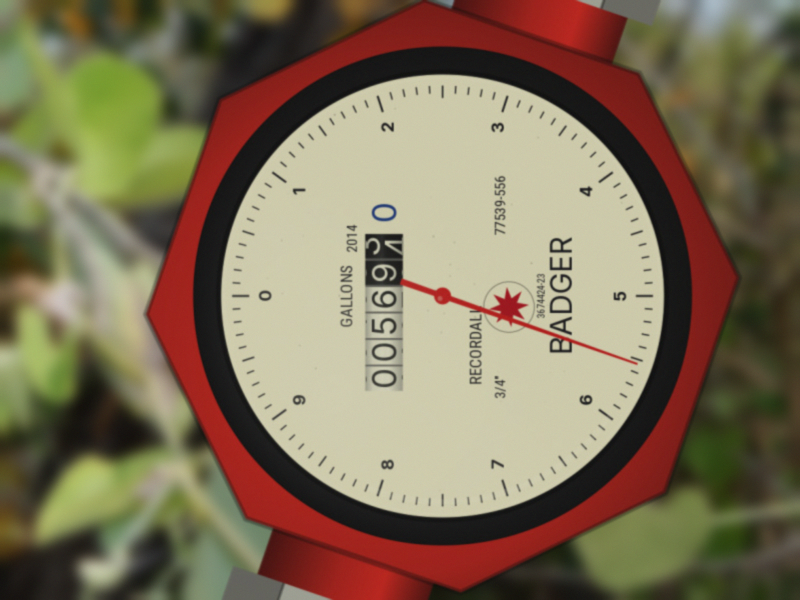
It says 56935.5; gal
